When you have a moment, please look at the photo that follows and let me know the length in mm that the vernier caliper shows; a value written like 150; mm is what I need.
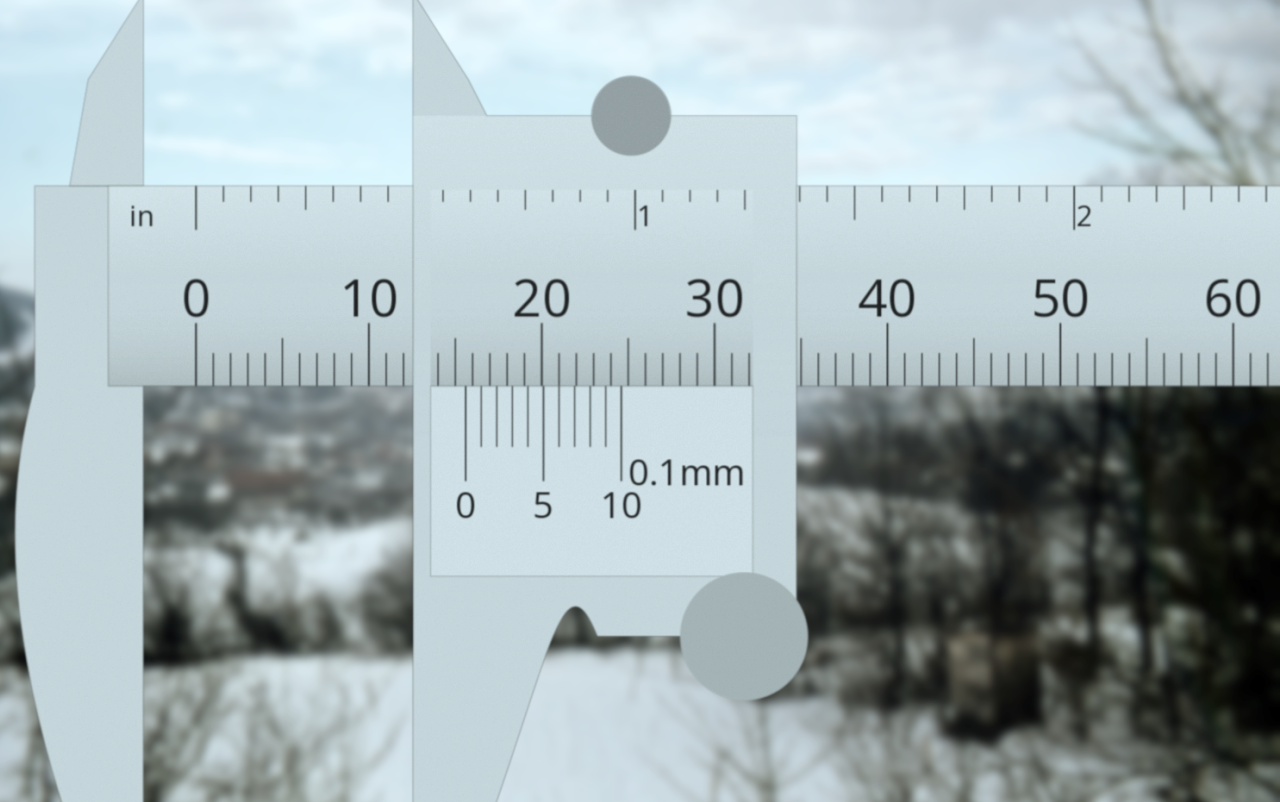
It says 15.6; mm
